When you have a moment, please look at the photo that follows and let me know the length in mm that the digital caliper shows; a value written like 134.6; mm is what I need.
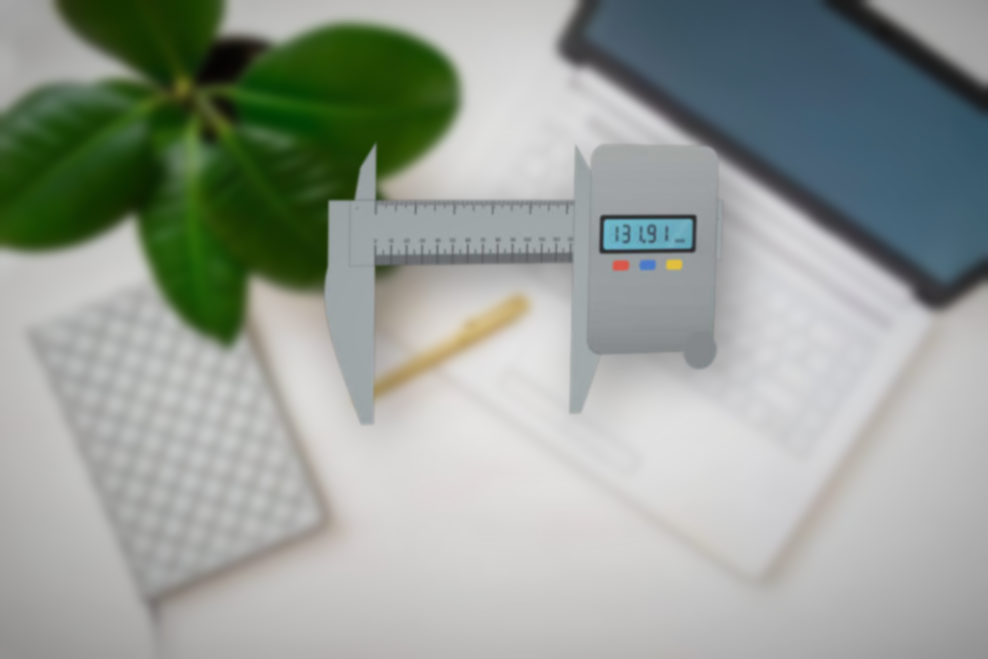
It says 131.91; mm
